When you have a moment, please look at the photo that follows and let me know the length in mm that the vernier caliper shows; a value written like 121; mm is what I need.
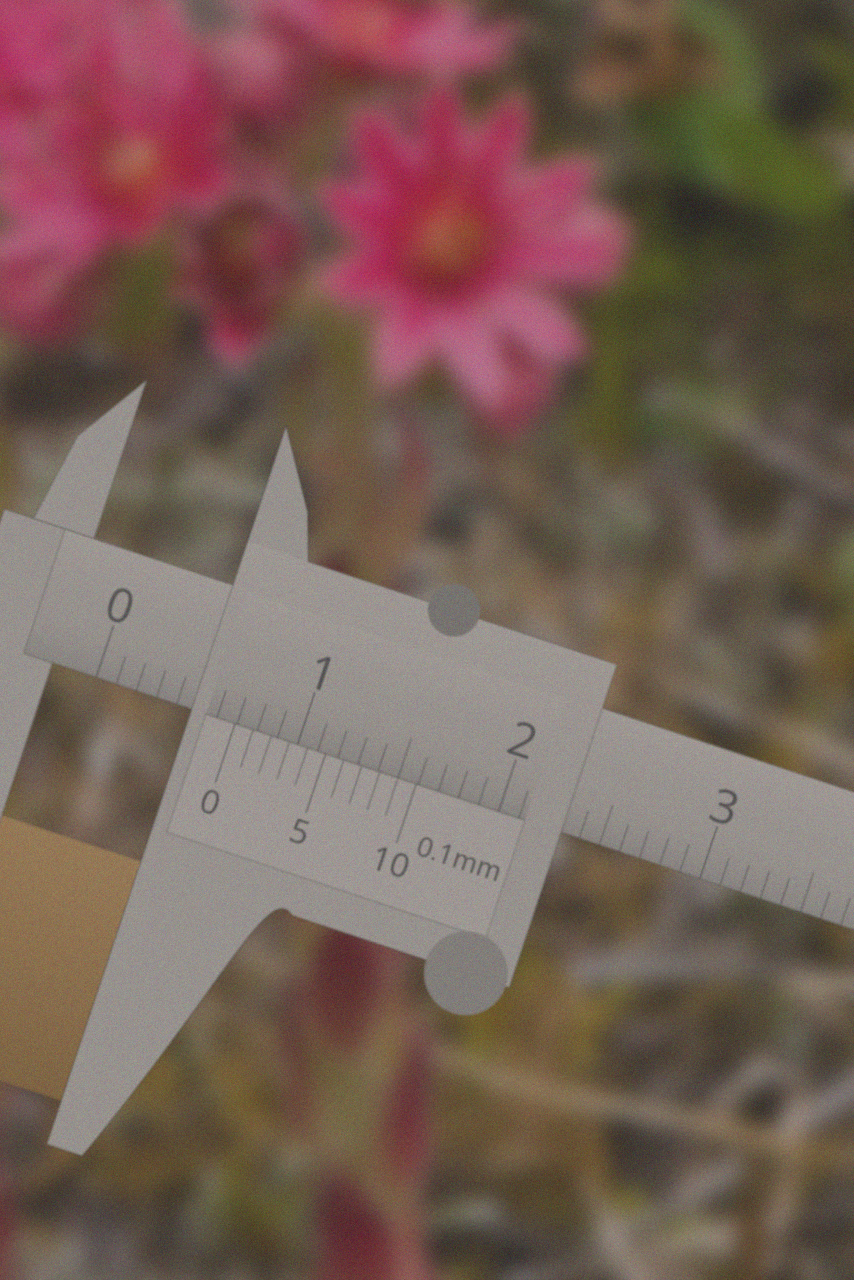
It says 6.9; mm
